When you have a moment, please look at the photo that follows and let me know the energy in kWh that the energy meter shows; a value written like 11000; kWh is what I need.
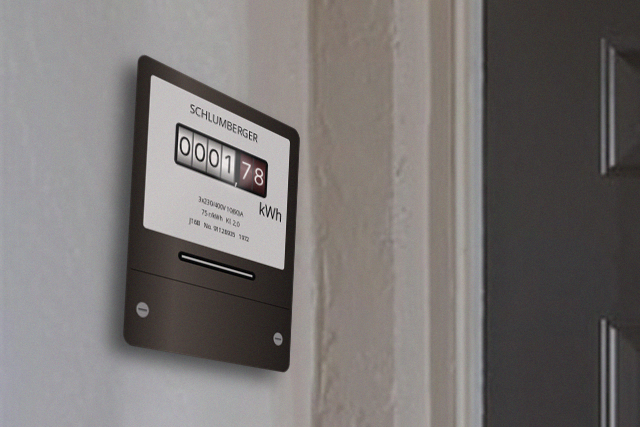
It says 1.78; kWh
